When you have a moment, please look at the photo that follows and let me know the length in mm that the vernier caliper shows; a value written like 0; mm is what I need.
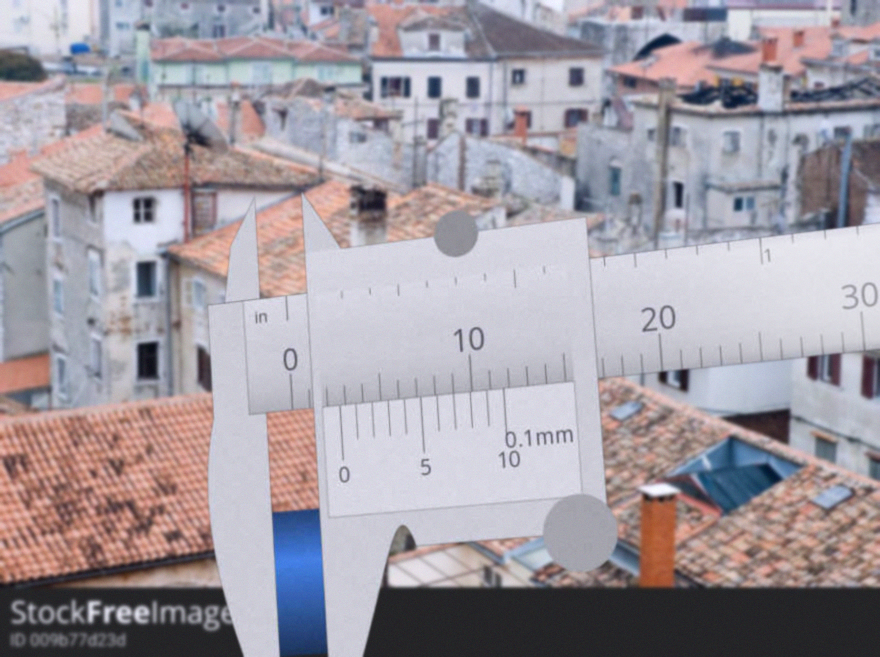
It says 2.7; mm
